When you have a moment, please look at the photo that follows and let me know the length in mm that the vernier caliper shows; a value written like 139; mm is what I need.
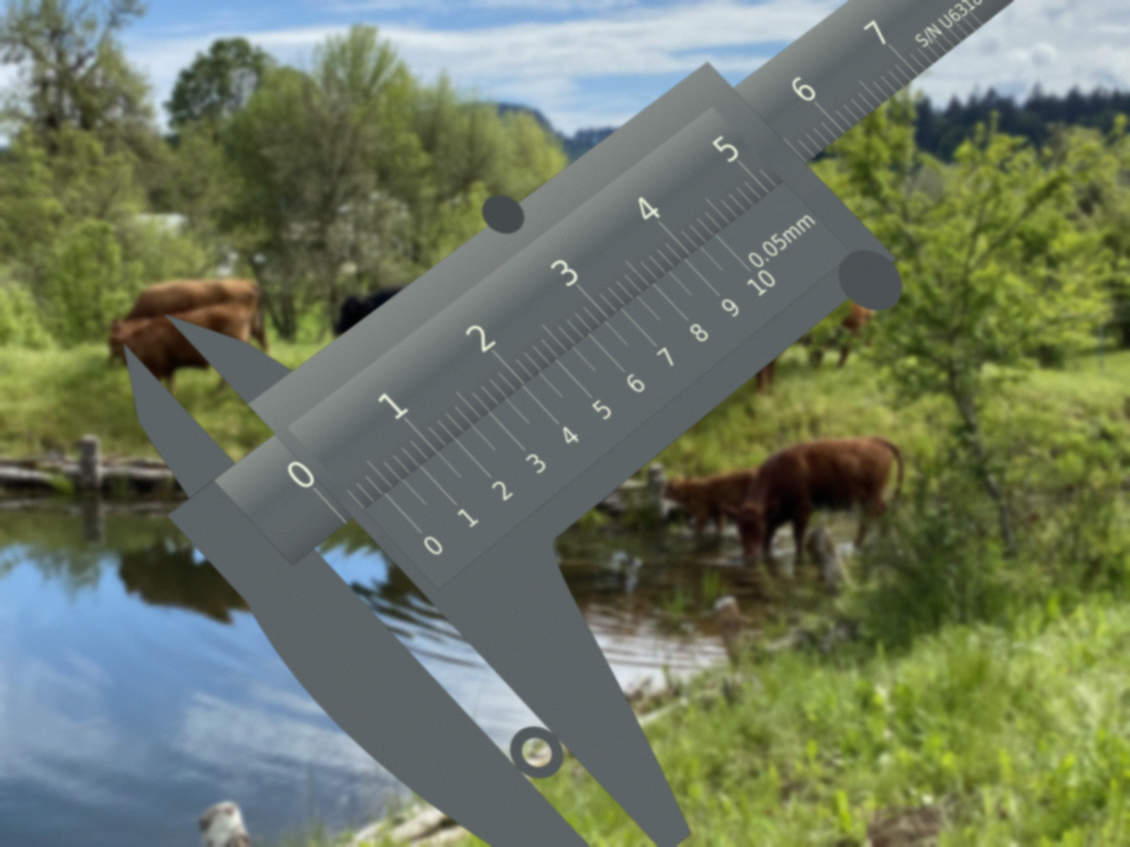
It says 4.2; mm
